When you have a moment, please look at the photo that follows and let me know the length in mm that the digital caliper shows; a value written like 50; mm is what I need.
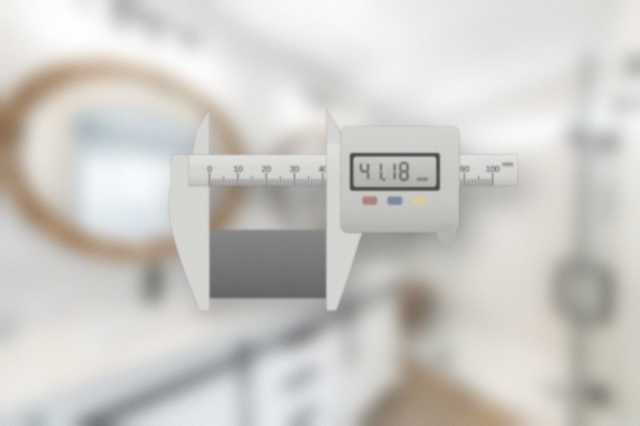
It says 41.18; mm
